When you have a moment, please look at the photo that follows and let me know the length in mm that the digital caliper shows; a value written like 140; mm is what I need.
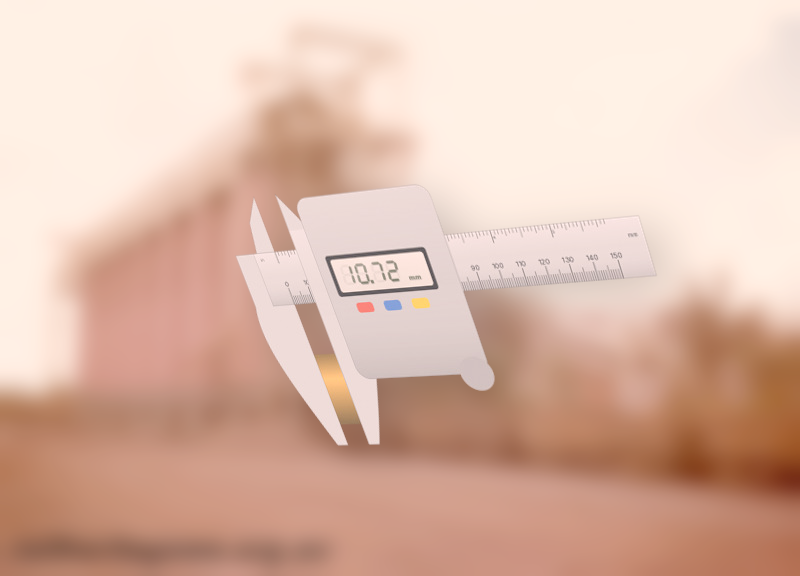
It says 10.72; mm
